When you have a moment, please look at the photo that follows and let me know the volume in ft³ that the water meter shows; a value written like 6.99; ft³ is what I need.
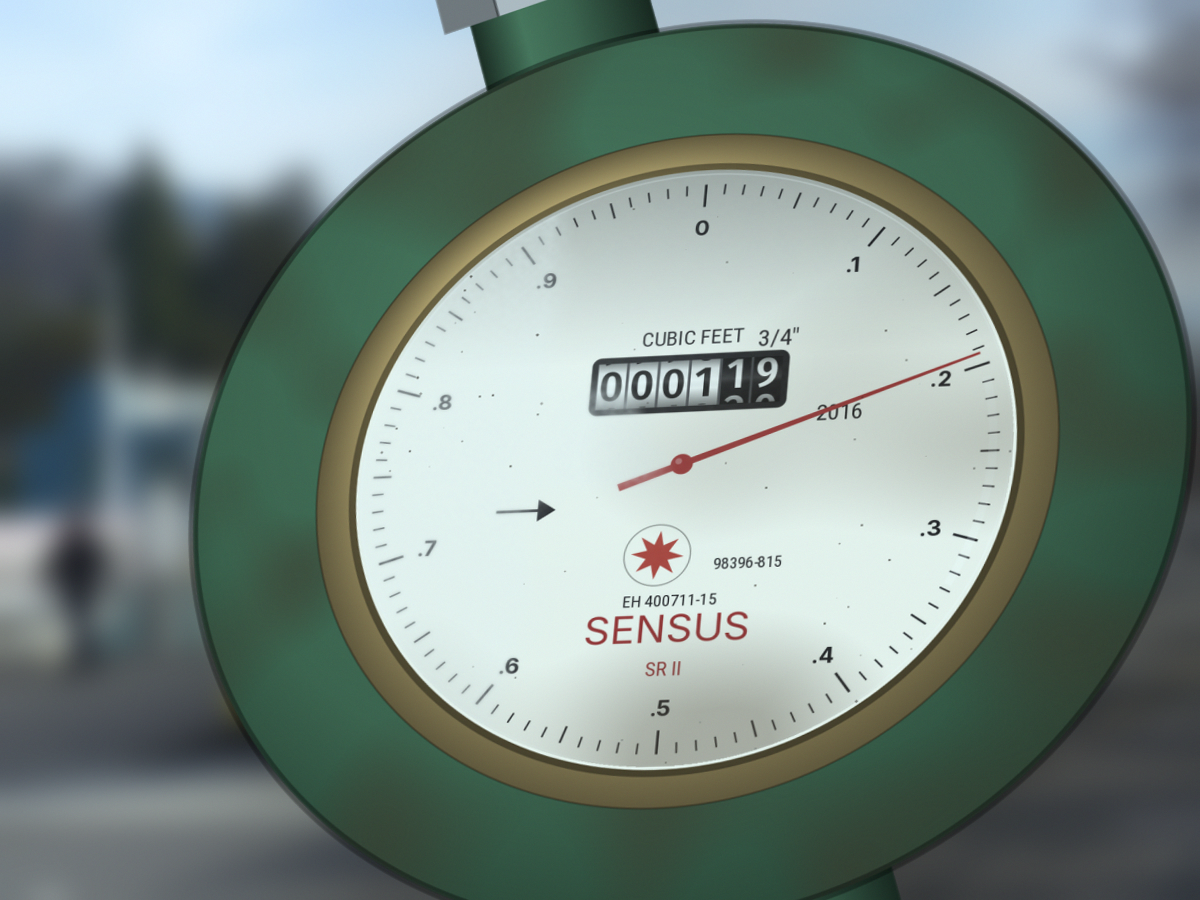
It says 119.19; ft³
